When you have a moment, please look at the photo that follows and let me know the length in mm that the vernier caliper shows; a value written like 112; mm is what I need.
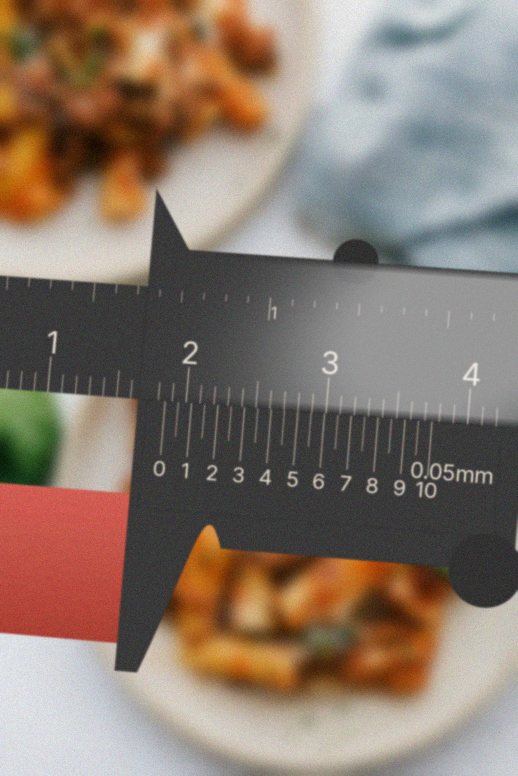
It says 18.5; mm
